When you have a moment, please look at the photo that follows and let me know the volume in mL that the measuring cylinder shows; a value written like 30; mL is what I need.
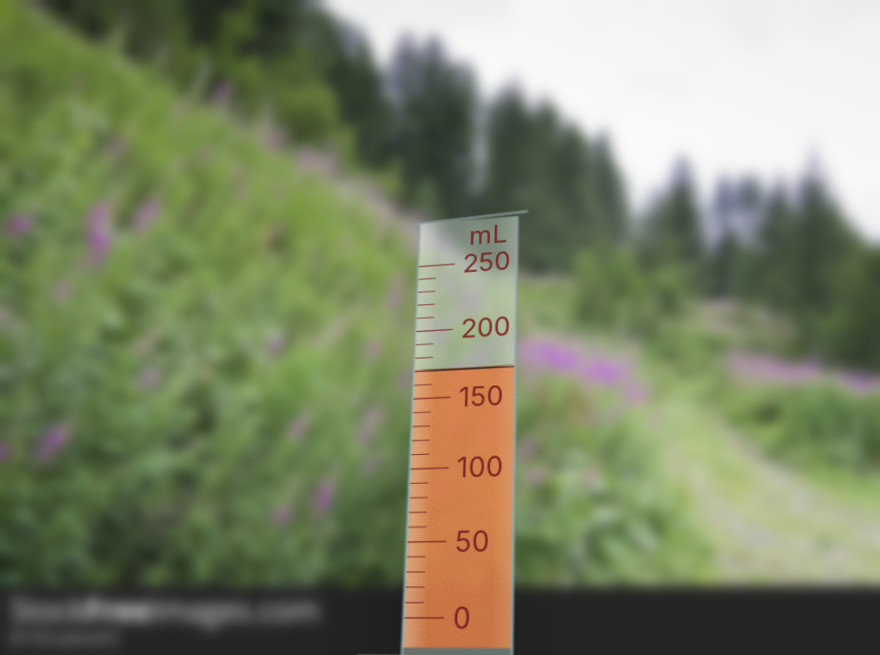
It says 170; mL
